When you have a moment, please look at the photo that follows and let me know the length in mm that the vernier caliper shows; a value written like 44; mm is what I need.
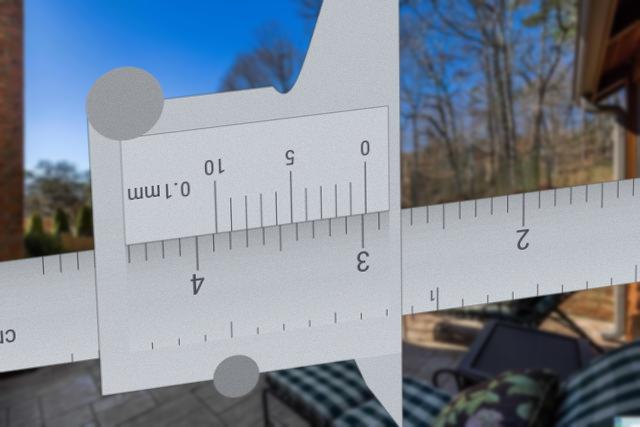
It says 29.8; mm
